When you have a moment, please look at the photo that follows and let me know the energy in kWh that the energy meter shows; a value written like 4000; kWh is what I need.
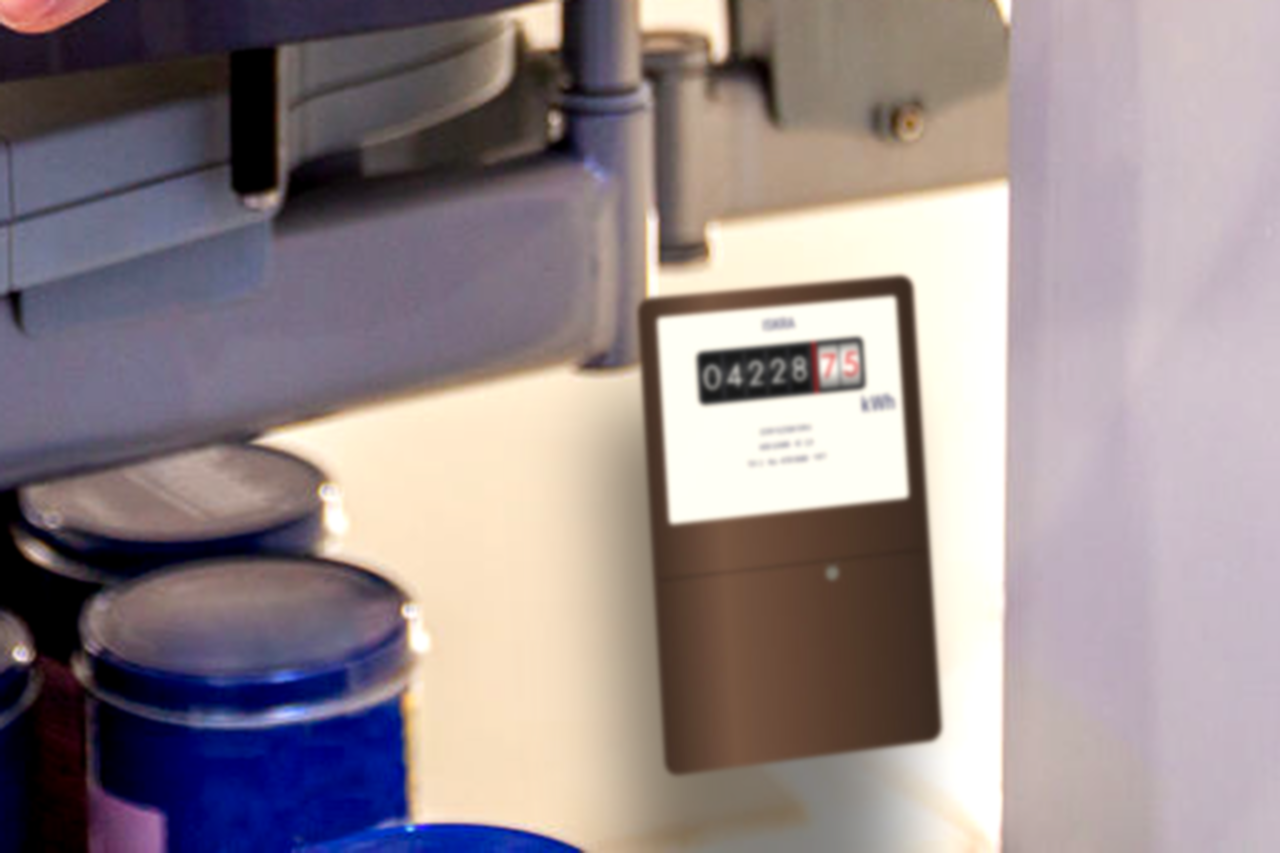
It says 4228.75; kWh
